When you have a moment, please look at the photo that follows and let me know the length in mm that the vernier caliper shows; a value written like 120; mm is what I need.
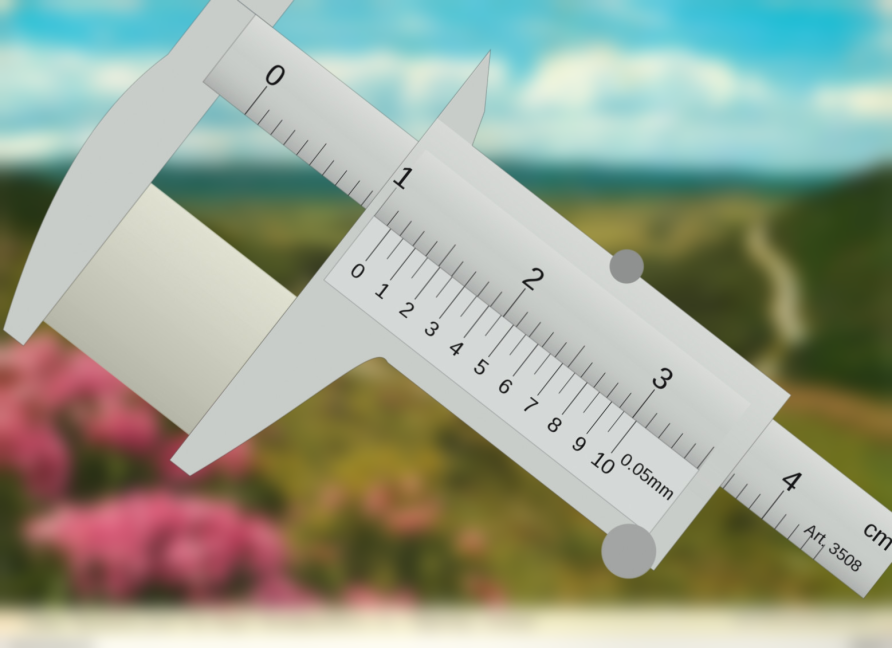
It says 11.3; mm
